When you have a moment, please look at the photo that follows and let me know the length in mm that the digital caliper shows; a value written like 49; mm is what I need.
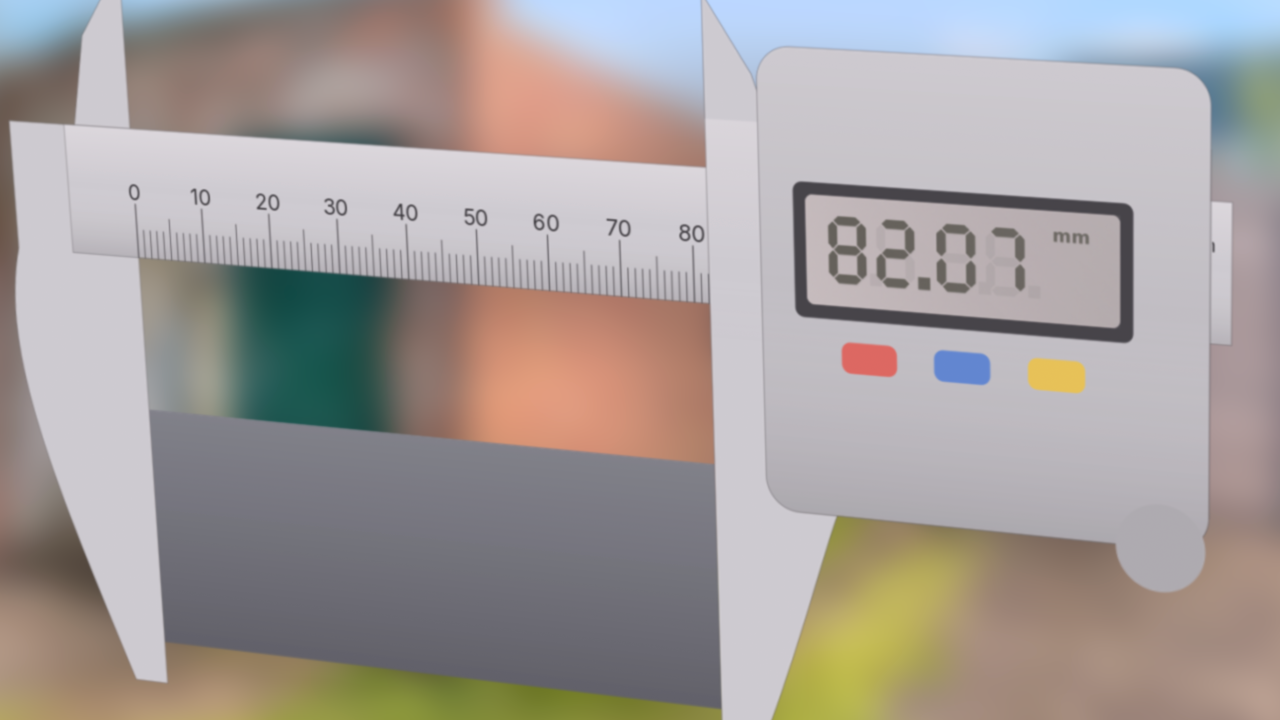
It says 82.07; mm
